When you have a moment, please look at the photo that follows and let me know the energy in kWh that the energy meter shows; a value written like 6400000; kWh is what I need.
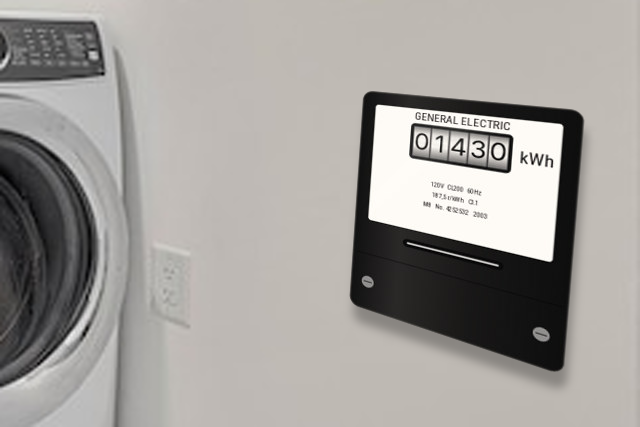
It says 1430; kWh
